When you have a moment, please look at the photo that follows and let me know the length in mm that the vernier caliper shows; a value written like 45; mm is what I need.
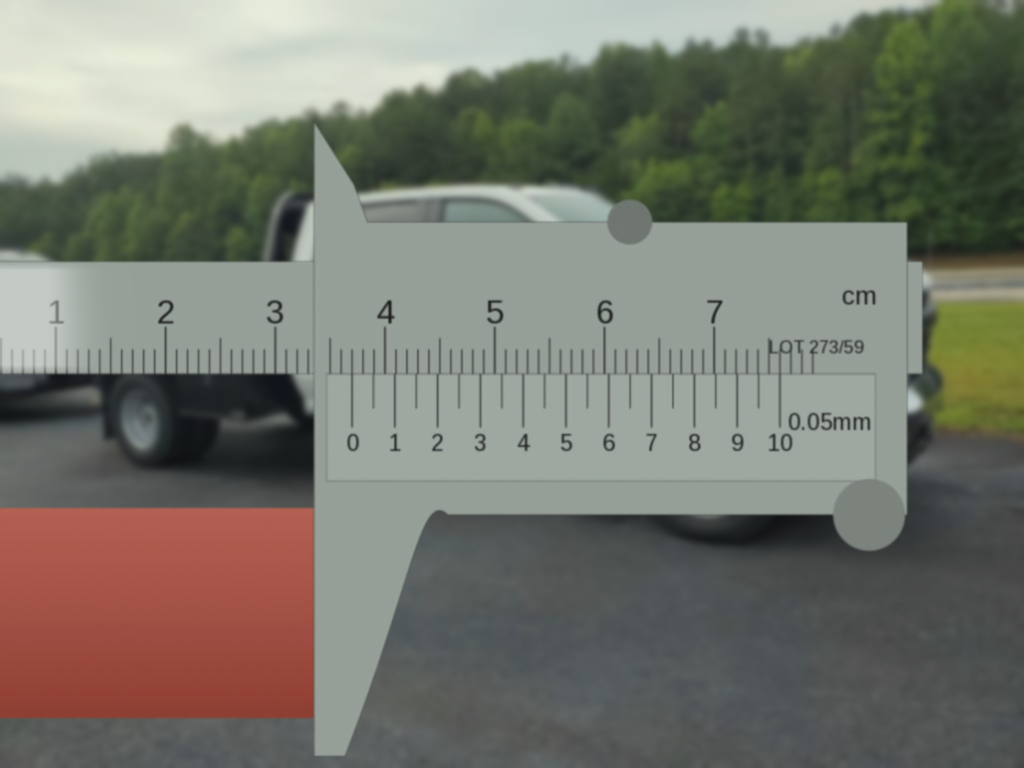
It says 37.0; mm
